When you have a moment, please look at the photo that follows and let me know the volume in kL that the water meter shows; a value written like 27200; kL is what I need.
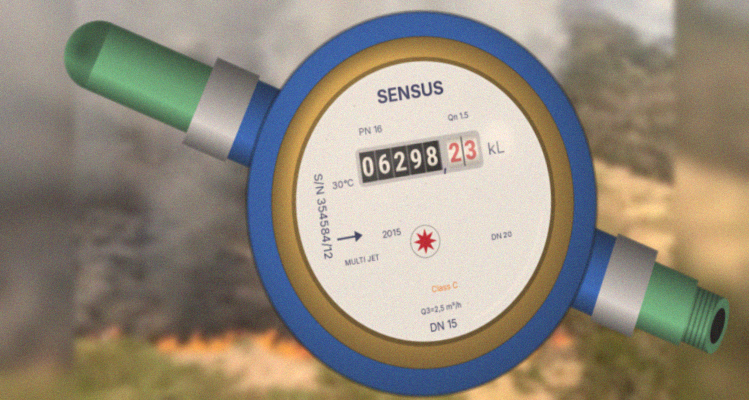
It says 6298.23; kL
